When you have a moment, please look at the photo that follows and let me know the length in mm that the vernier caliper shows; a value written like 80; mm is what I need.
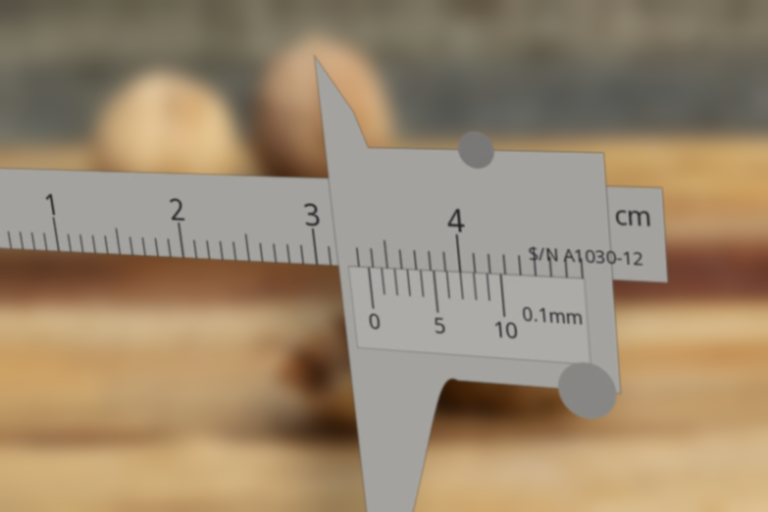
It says 33.7; mm
